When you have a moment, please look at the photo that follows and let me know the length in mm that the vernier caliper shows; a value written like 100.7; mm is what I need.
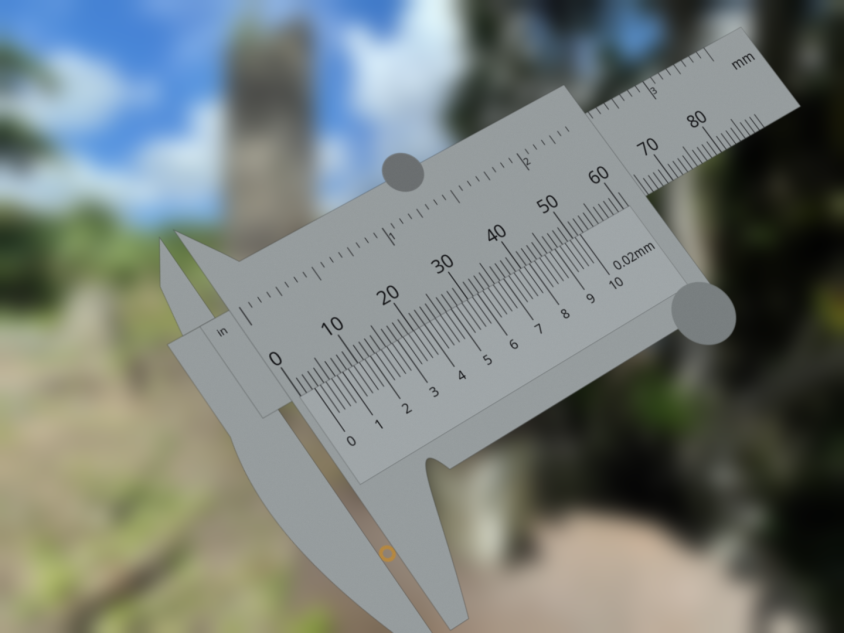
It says 2.4; mm
